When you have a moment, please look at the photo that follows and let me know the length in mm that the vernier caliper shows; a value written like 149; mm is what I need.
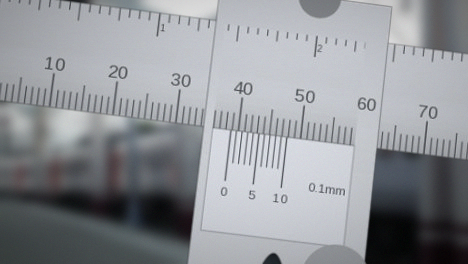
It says 38.8; mm
